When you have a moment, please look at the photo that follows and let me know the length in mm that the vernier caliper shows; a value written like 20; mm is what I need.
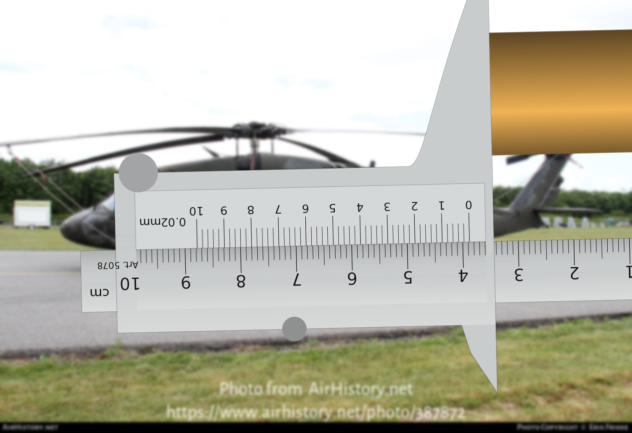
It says 38.8; mm
